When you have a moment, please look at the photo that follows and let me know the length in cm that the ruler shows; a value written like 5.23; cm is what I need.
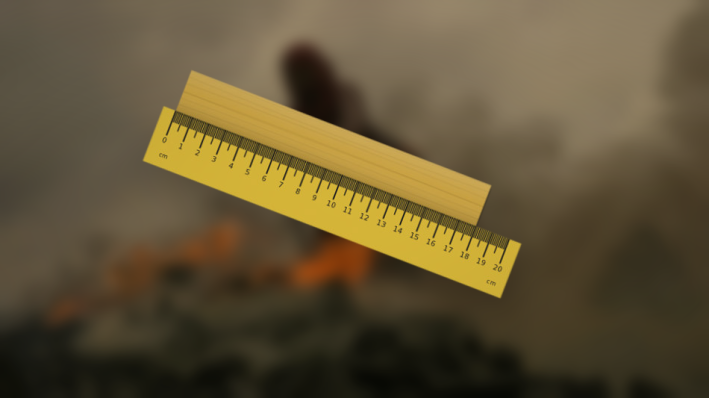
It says 18; cm
